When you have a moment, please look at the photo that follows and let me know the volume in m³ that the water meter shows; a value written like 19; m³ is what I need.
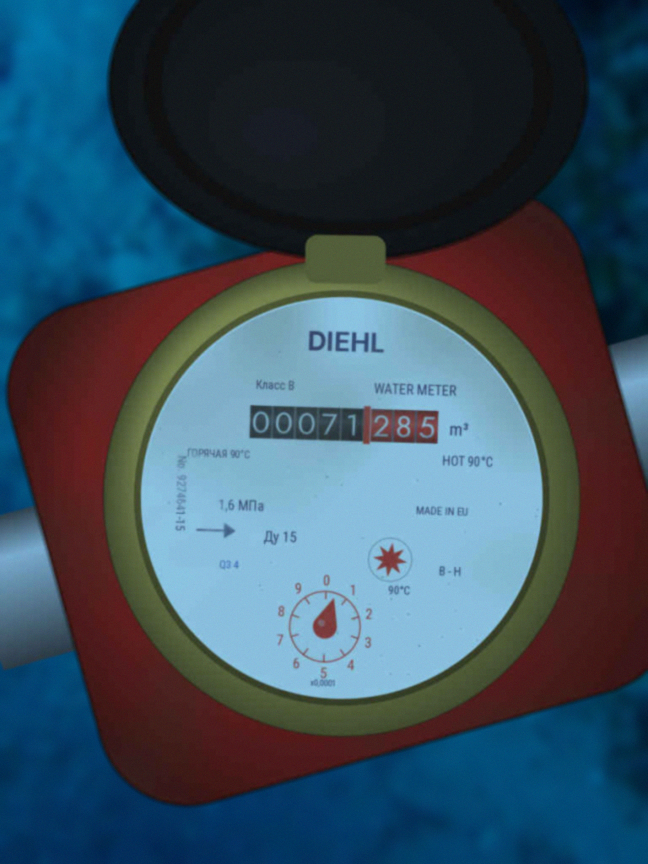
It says 71.2850; m³
